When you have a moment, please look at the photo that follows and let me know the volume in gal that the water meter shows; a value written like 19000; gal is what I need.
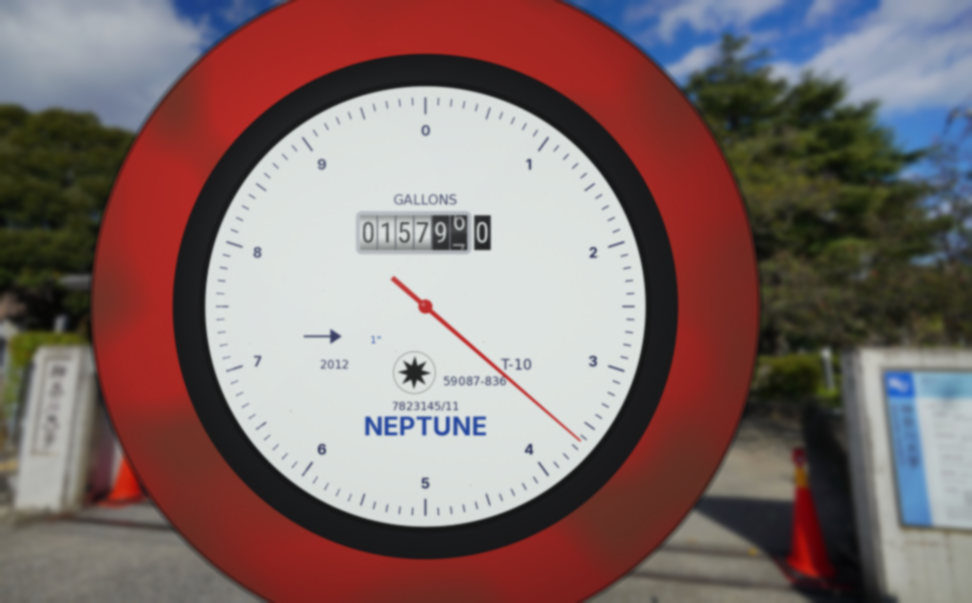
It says 157963.6; gal
